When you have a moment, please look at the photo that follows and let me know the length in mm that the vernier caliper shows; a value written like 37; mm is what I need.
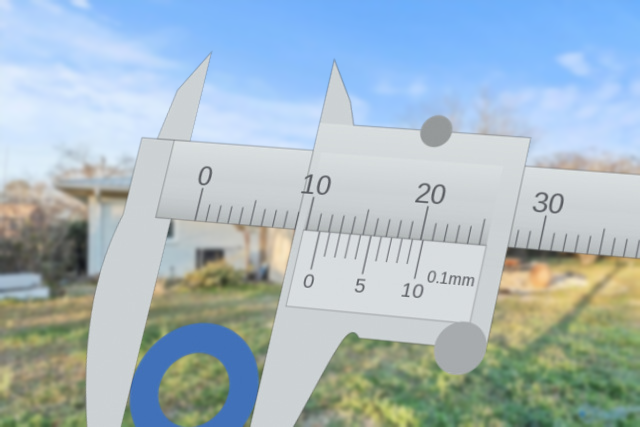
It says 11.2; mm
